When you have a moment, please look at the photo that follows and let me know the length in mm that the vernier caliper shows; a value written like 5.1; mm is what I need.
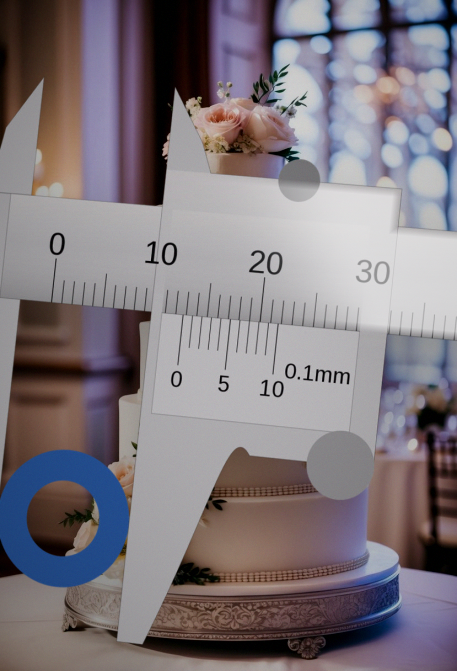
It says 12.7; mm
